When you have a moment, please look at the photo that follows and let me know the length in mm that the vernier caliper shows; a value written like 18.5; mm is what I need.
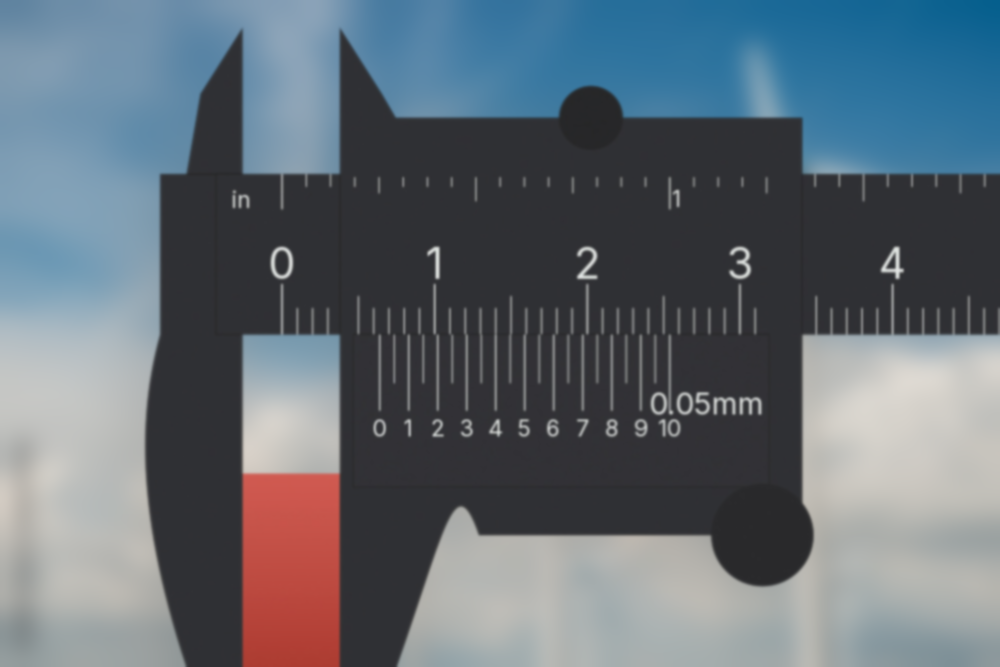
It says 6.4; mm
